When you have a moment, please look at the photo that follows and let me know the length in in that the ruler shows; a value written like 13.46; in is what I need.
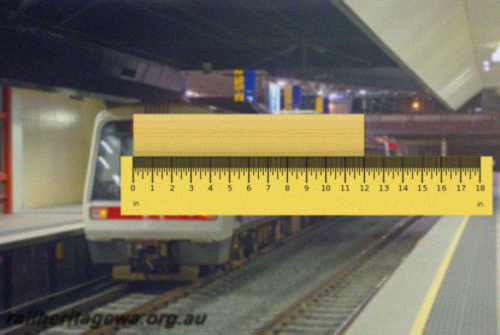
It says 12; in
